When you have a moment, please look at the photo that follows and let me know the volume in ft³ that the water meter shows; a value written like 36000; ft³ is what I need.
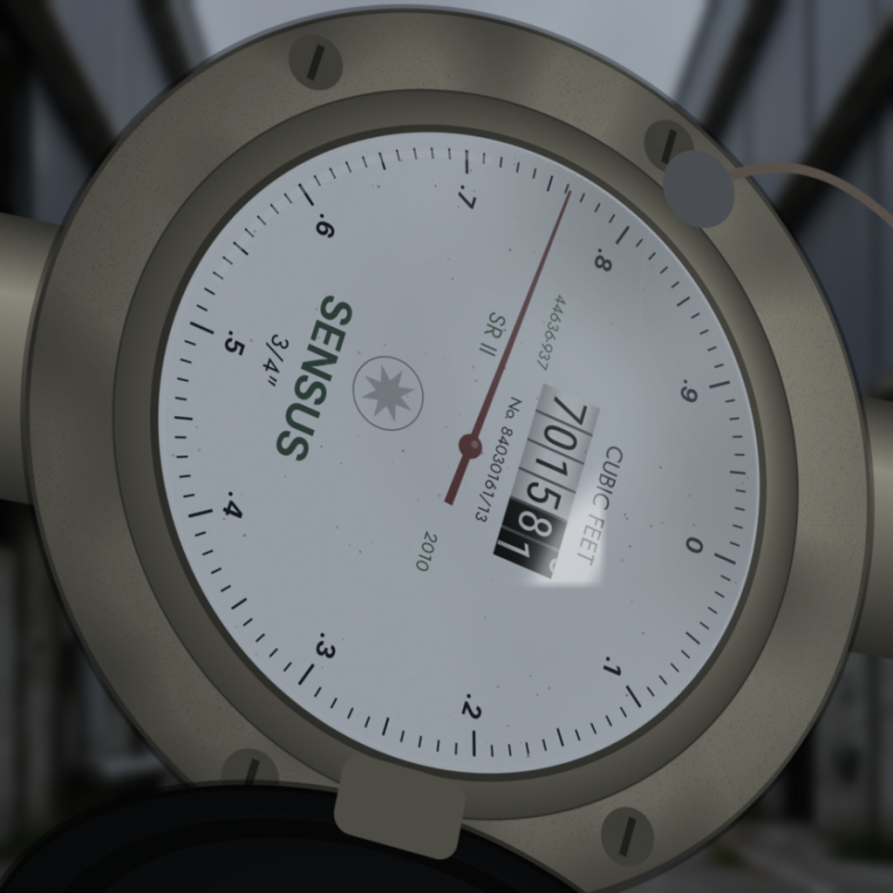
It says 701580.76; ft³
